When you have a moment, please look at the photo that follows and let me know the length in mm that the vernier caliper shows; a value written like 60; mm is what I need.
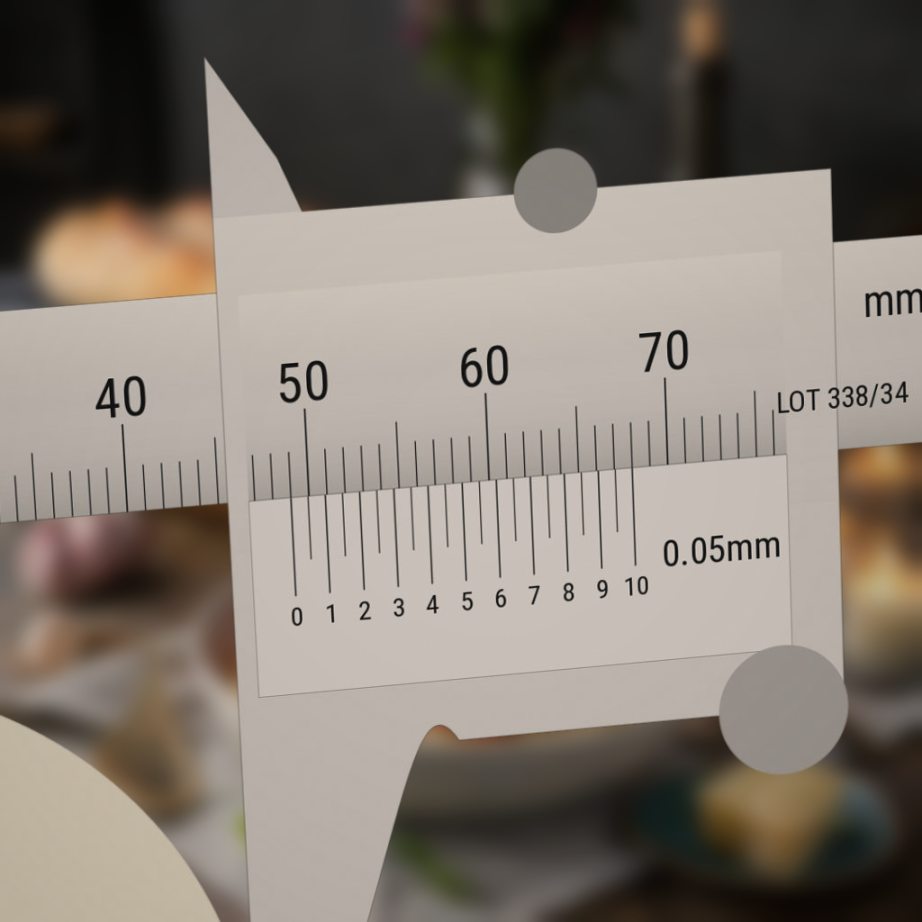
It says 49.0; mm
